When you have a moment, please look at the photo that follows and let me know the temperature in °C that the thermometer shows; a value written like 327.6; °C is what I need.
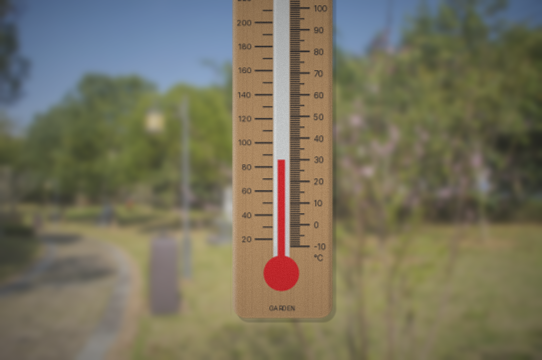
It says 30; °C
